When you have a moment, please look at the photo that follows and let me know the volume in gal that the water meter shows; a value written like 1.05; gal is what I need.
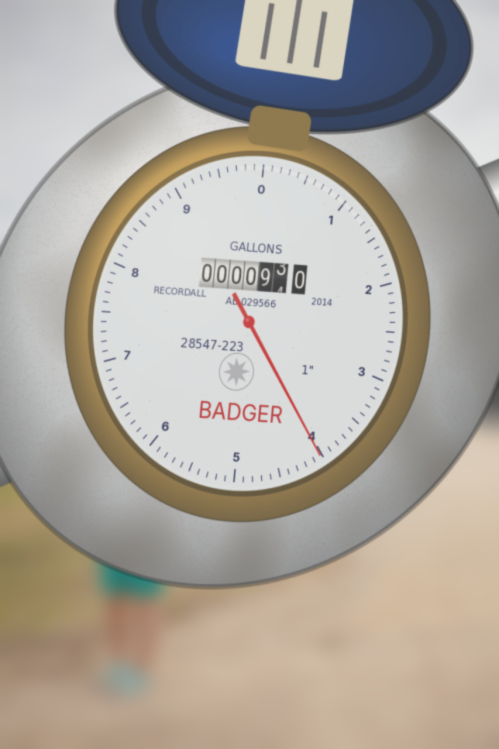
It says 934.0; gal
